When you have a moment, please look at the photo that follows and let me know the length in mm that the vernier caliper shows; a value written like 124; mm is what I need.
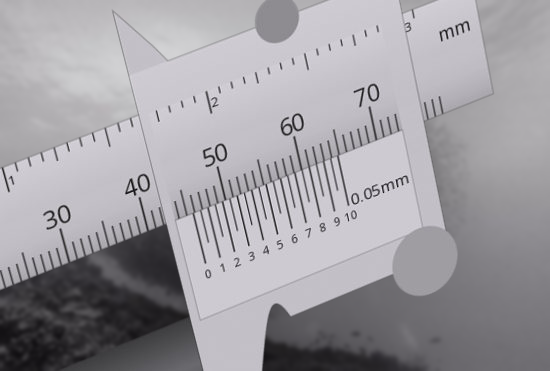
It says 45.8; mm
